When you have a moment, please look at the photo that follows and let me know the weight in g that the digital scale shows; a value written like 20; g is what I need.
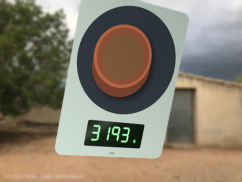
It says 3193; g
